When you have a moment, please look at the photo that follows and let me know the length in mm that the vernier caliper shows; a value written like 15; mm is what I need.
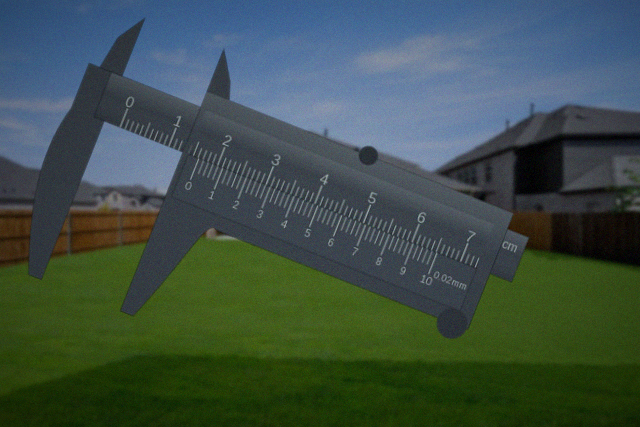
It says 16.2; mm
